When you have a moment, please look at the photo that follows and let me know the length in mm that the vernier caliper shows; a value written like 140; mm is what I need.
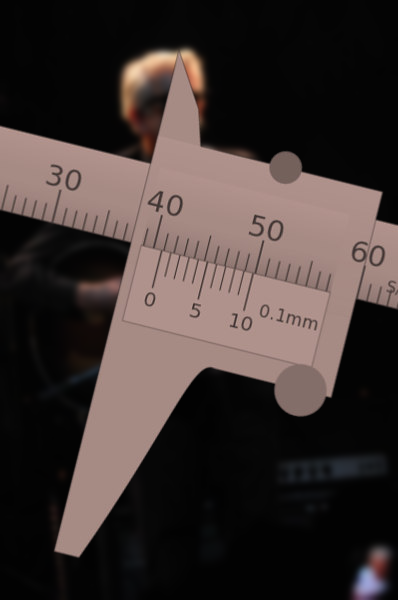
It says 40.8; mm
